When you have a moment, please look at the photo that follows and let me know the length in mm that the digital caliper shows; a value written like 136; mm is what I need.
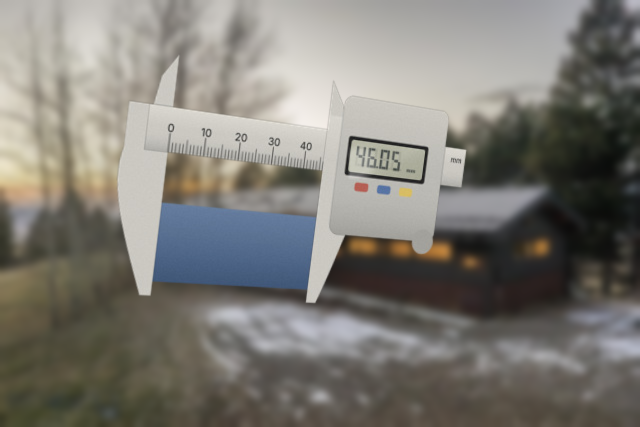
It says 46.05; mm
